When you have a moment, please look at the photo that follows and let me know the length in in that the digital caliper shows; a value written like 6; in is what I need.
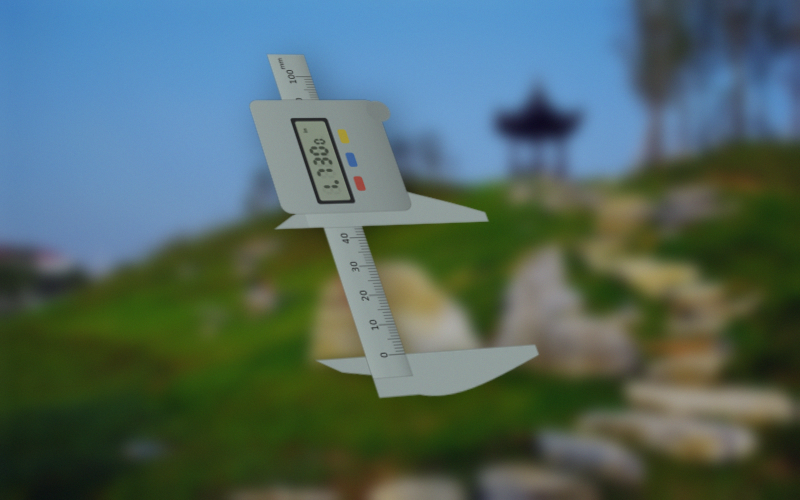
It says 1.7300; in
